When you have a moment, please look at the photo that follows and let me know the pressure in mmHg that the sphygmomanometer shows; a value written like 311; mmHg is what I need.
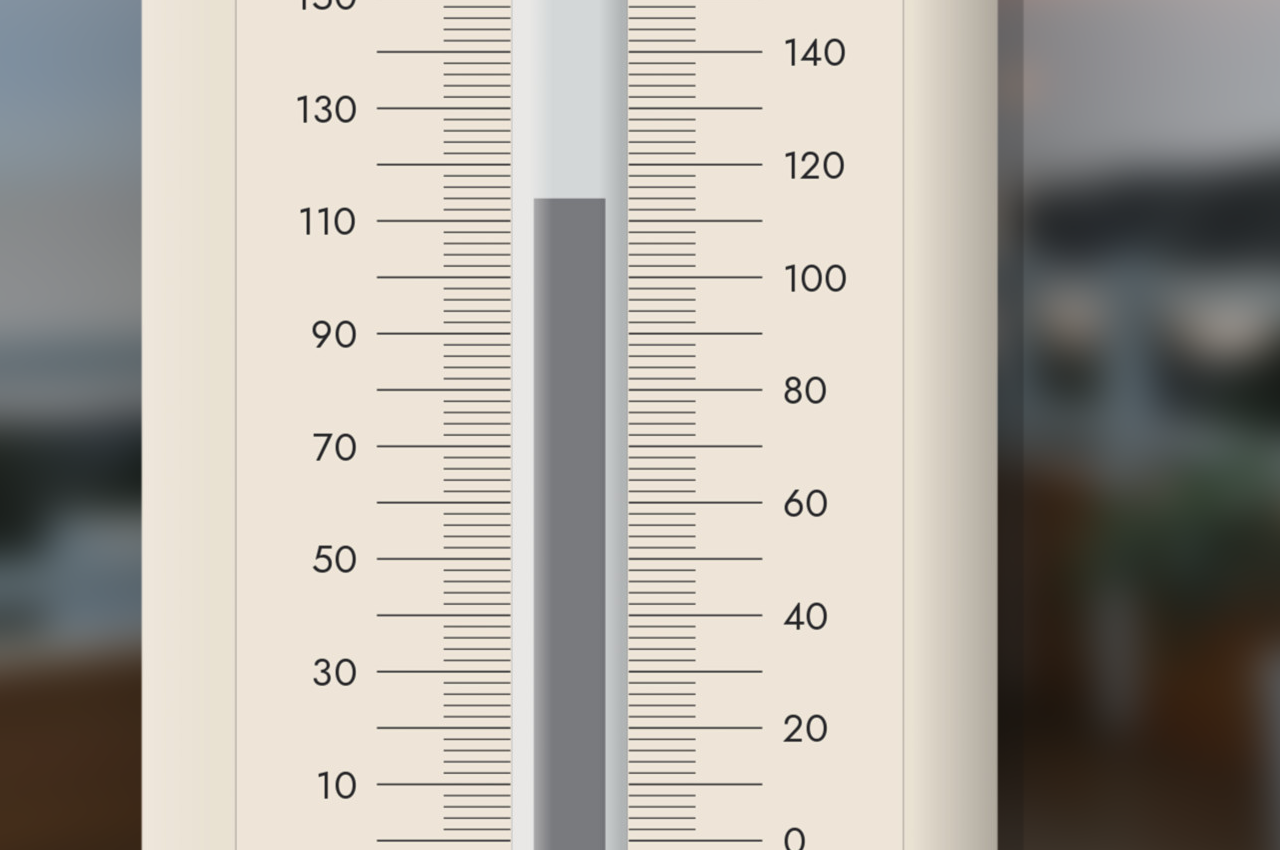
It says 114; mmHg
